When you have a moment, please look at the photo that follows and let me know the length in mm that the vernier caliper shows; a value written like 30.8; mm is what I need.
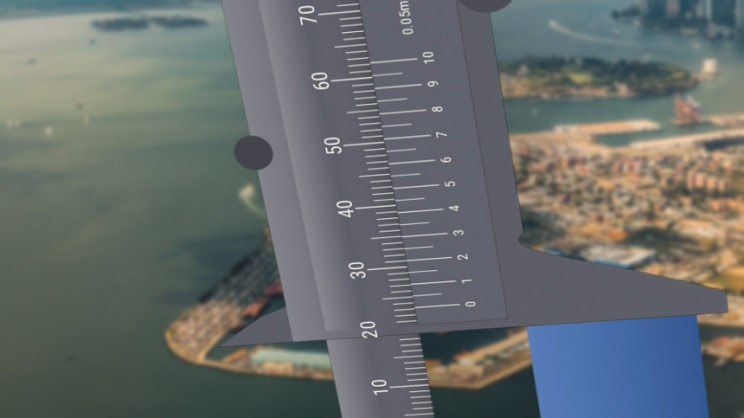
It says 23.2; mm
